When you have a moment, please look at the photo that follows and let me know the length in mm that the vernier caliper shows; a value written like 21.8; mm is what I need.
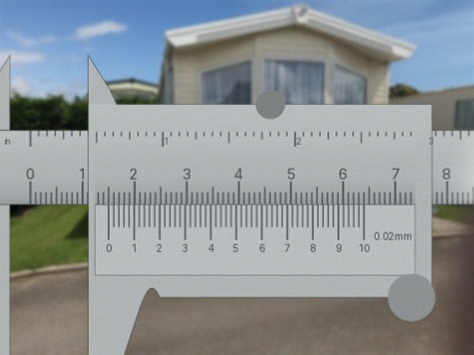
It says 15.0; mm
